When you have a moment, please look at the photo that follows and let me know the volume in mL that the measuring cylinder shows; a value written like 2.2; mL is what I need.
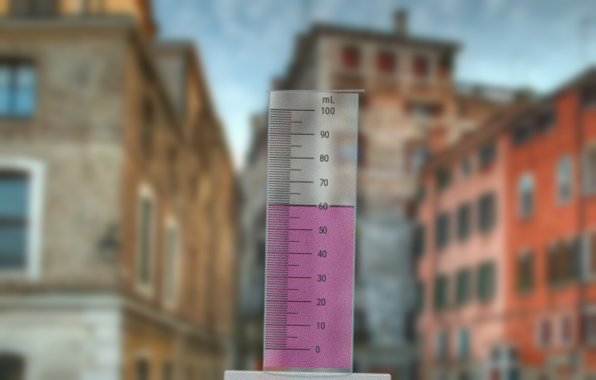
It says 60; mL
